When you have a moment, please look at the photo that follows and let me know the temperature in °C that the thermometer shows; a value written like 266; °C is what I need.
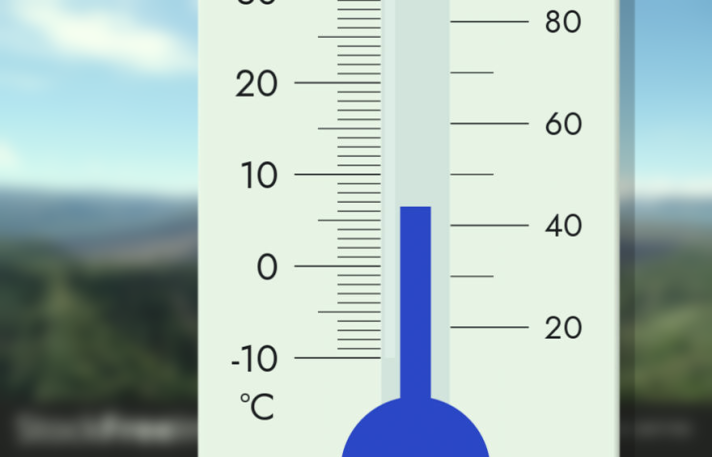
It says 6.5; °C
